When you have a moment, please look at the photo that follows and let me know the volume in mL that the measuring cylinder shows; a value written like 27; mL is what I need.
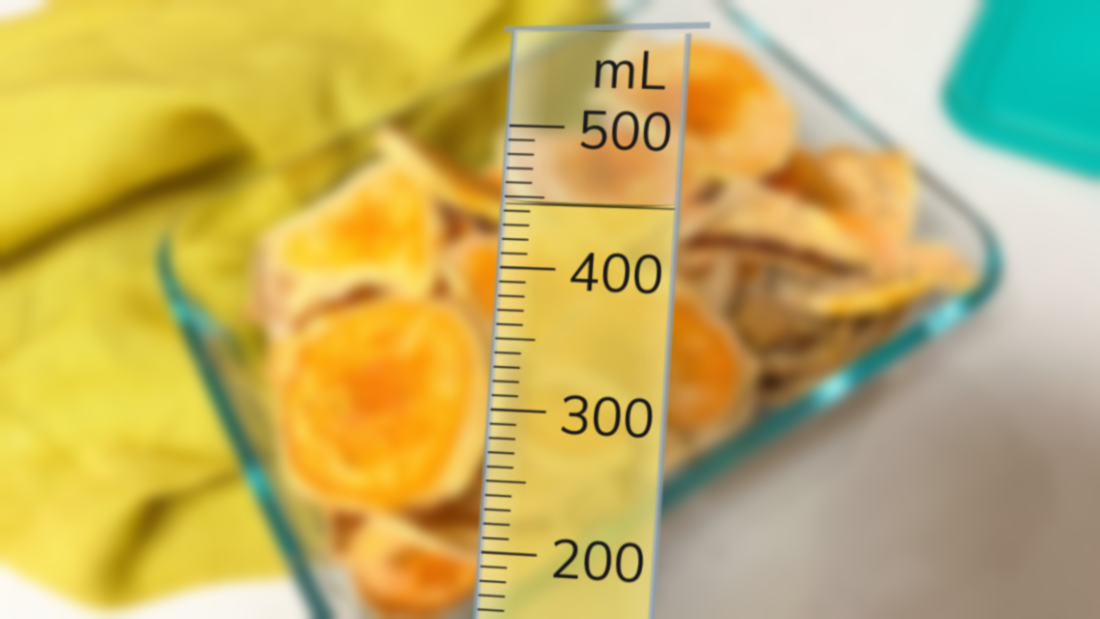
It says 445; mL
